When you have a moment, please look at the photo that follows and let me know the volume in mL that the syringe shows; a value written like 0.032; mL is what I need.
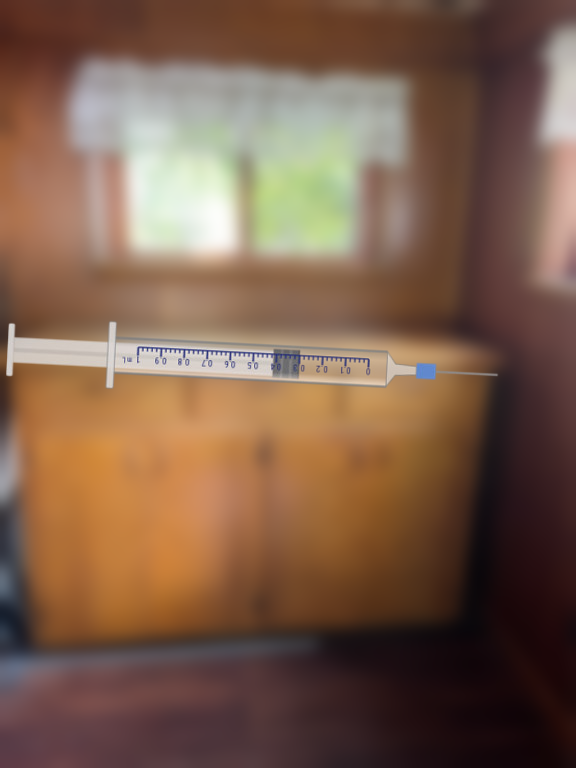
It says 0.3; mL
